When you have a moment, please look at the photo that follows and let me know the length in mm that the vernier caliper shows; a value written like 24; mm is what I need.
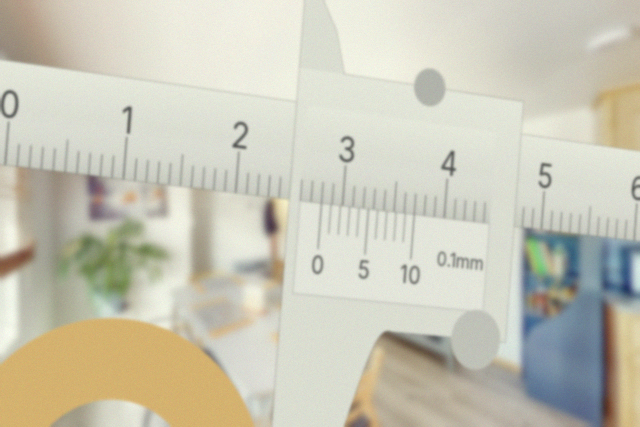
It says 28.0; mm
